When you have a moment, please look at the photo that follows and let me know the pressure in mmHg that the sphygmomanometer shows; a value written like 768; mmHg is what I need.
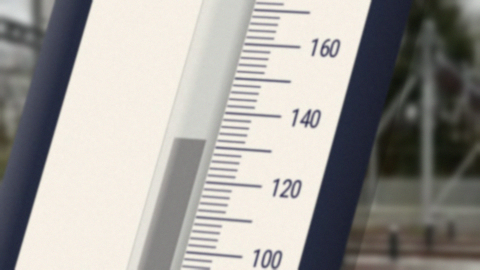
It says 132; mmHg
